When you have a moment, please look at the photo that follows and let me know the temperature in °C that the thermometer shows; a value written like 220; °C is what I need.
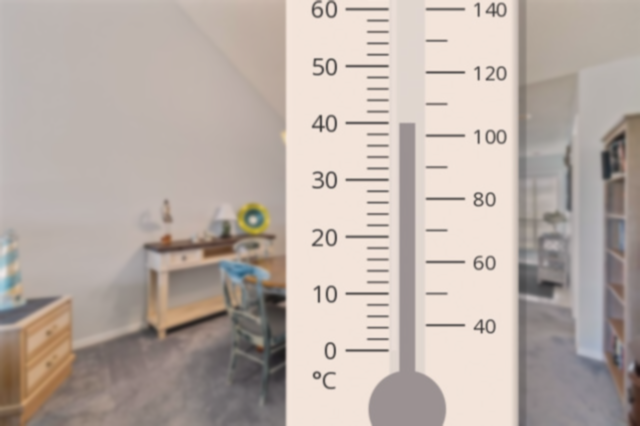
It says 40; °C
